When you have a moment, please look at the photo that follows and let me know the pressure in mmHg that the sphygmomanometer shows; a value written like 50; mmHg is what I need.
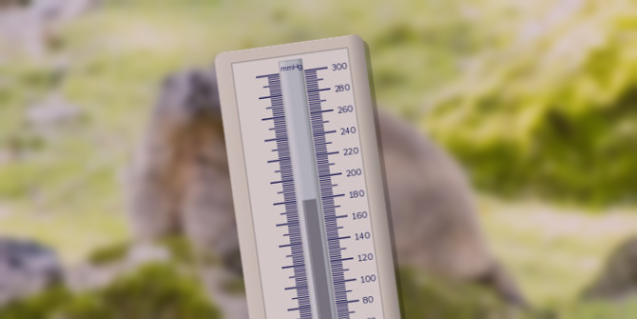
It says 180; mmHg
